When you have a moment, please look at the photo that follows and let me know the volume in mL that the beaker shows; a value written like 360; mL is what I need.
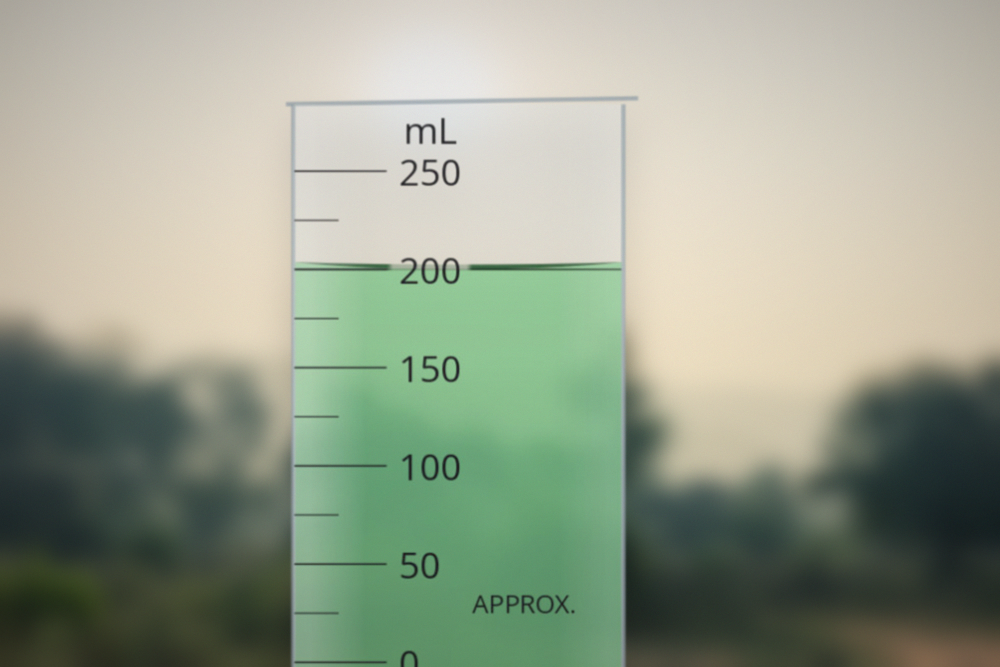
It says 200; mL
